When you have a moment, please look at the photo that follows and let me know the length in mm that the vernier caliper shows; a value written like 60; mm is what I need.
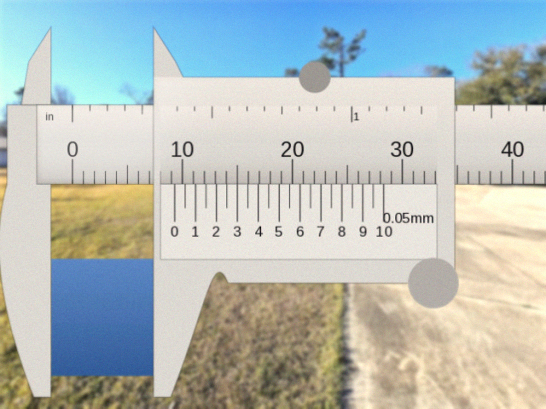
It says 9.3; mm
